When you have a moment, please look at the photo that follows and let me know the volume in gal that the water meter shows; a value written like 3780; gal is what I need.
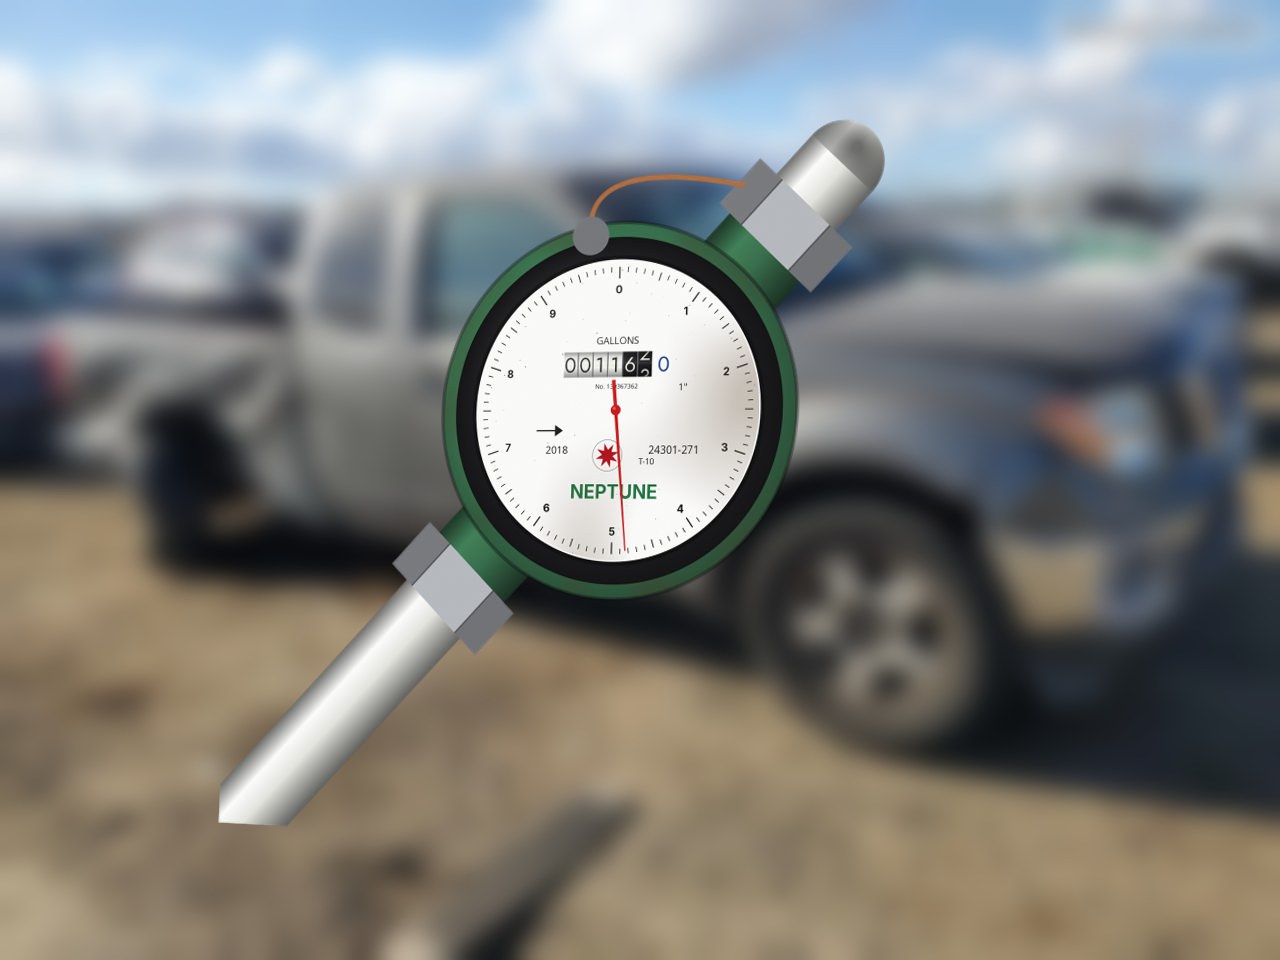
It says 11624.8; gal
